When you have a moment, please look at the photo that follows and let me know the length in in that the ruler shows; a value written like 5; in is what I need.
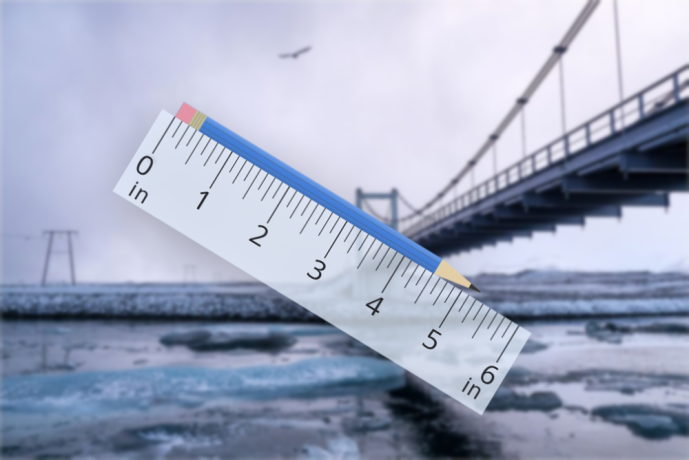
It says 5.25; in
